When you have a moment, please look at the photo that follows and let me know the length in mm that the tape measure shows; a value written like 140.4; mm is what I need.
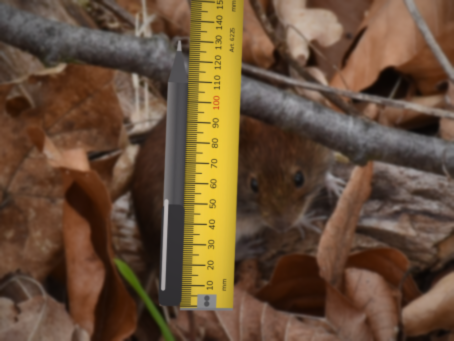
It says 130; mm
